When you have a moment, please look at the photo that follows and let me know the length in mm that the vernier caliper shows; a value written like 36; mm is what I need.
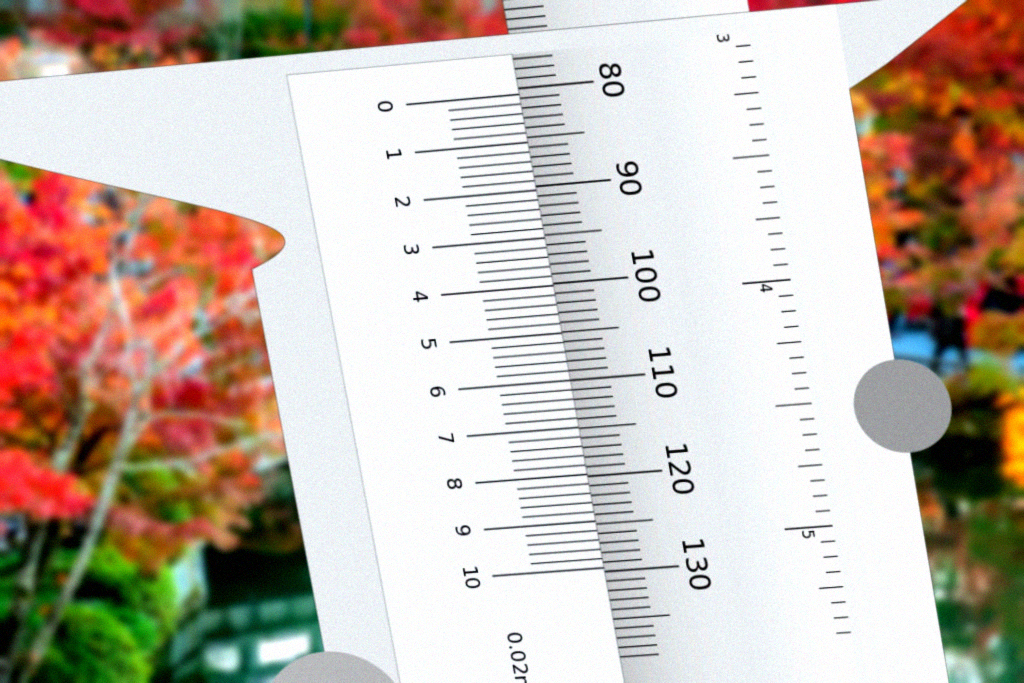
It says 80.6; mm
